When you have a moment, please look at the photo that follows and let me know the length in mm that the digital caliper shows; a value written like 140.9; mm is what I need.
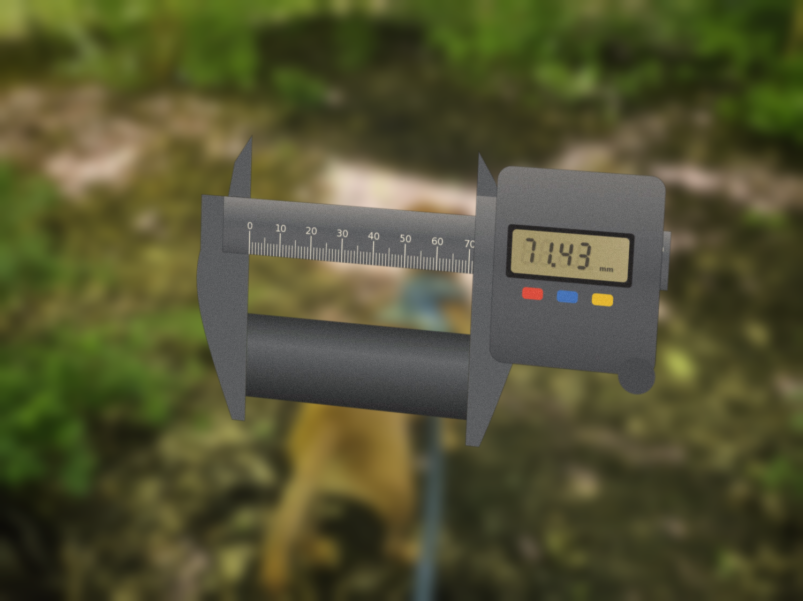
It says 71.43; mm
